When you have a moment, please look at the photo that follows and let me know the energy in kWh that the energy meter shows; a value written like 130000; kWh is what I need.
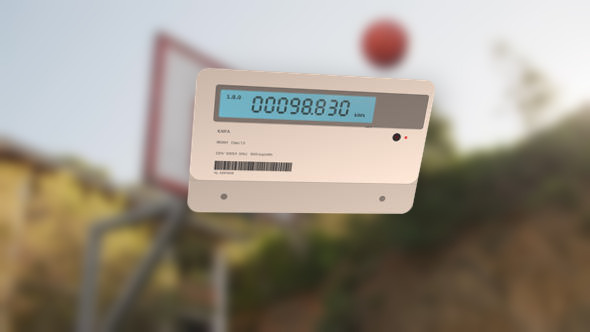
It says 98.830; kWh
